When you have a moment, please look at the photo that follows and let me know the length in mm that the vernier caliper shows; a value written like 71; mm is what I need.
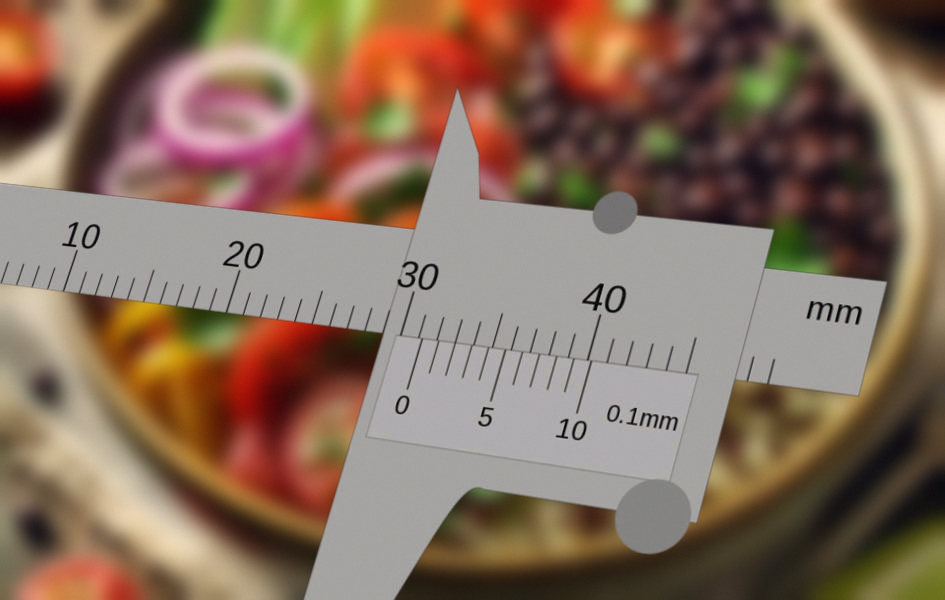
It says 31.2; mm
